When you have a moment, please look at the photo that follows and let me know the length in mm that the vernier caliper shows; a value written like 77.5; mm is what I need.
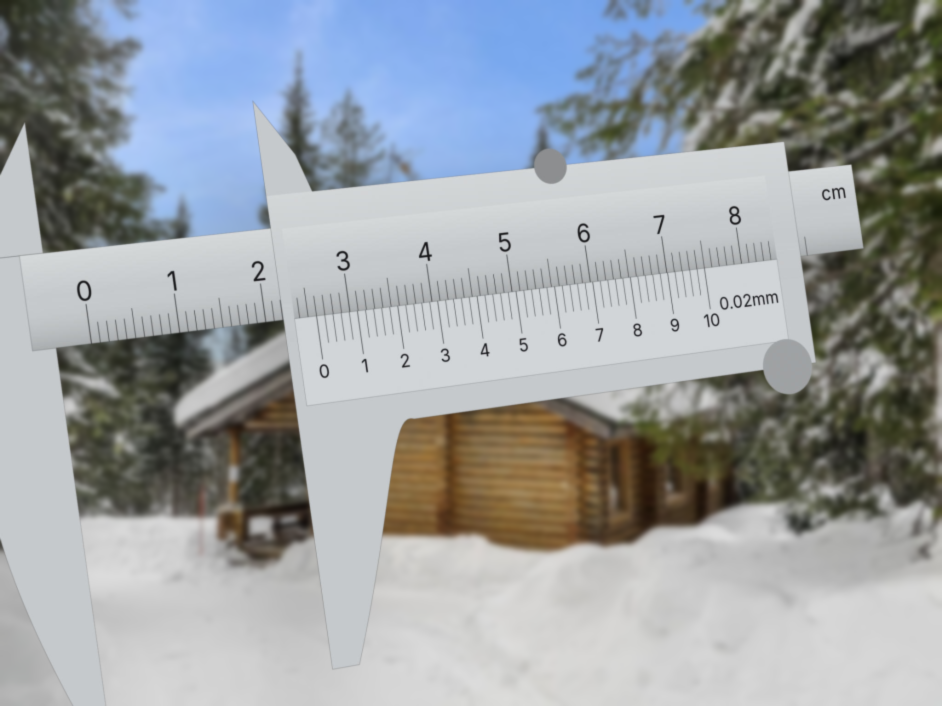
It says 26.0; mm
